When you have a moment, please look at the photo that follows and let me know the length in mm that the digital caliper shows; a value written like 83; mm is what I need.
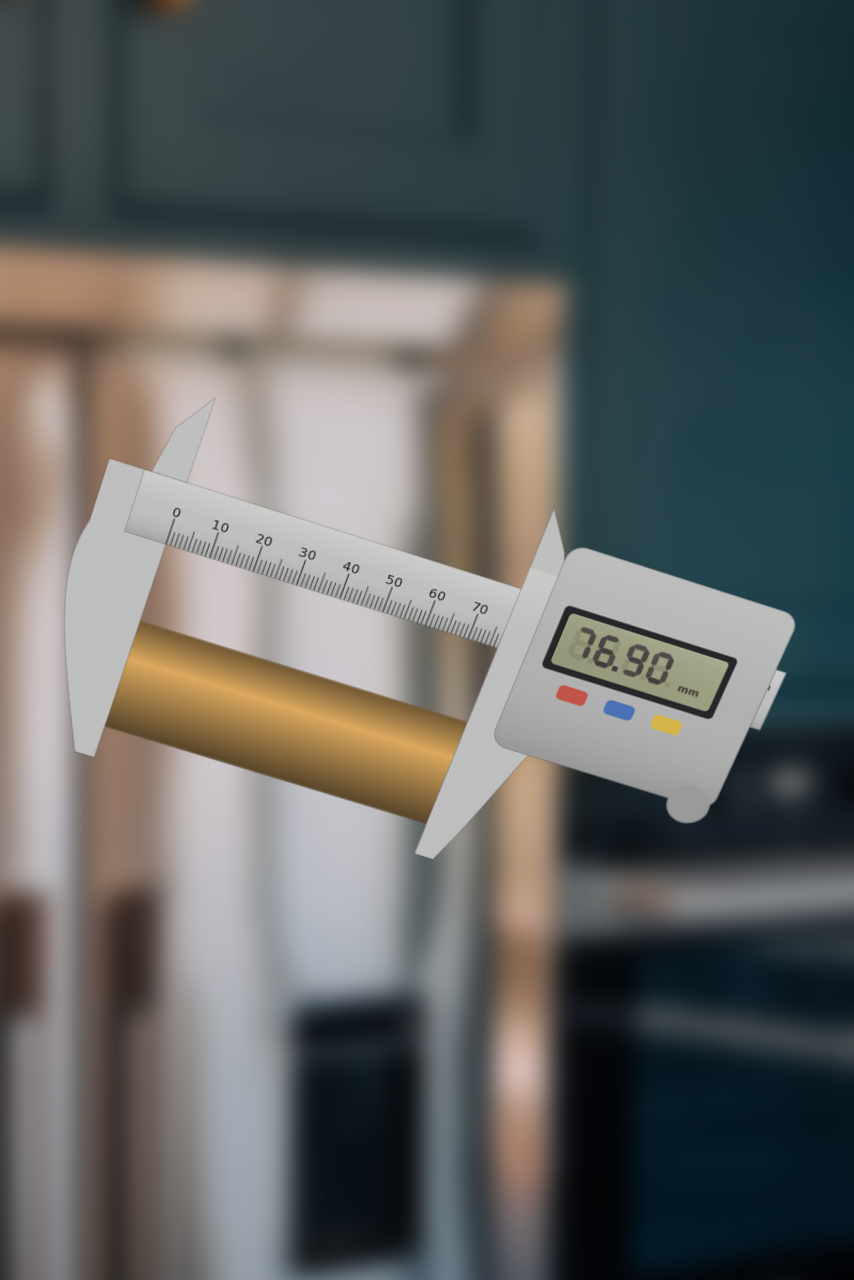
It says 76.90; mm
